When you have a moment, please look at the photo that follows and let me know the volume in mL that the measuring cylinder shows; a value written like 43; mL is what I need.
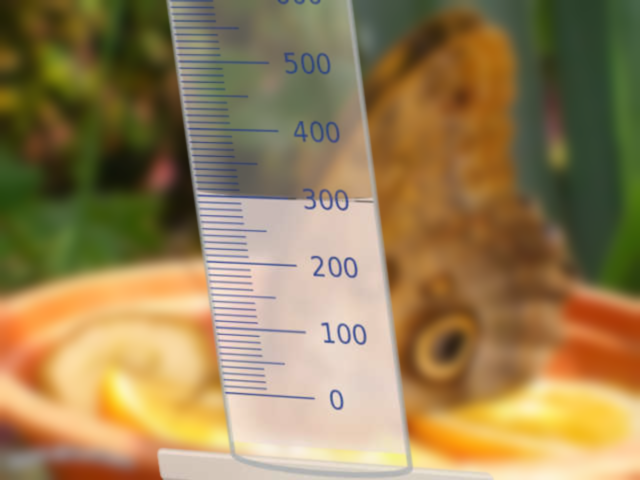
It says 300; mL
